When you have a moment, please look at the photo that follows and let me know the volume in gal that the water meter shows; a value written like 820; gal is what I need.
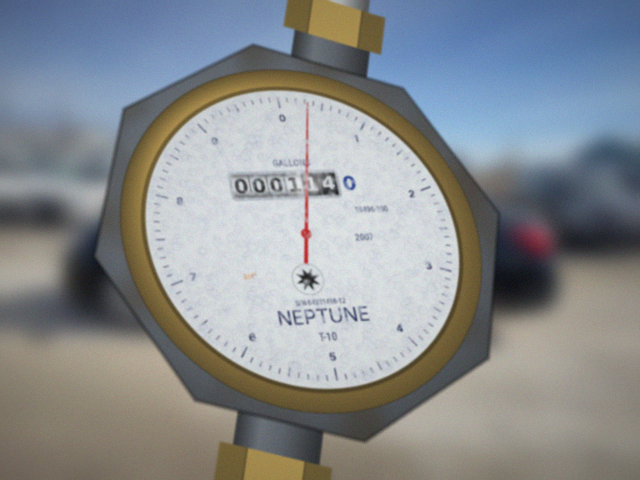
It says 1140.3; gal
